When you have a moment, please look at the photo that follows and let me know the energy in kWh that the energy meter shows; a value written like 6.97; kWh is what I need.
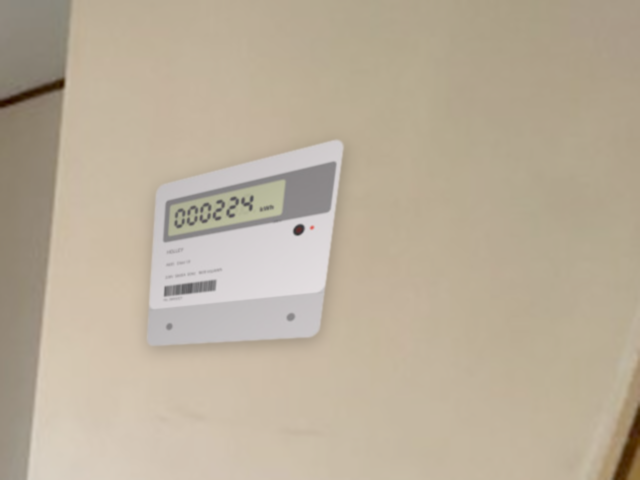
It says 224; kWh
